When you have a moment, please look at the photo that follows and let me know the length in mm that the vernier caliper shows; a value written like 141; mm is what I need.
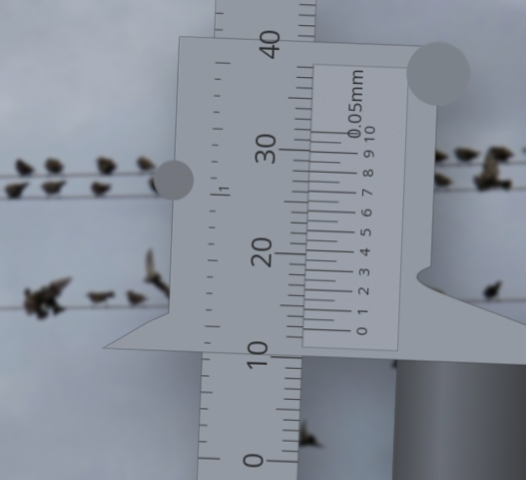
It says 12.8; mm
